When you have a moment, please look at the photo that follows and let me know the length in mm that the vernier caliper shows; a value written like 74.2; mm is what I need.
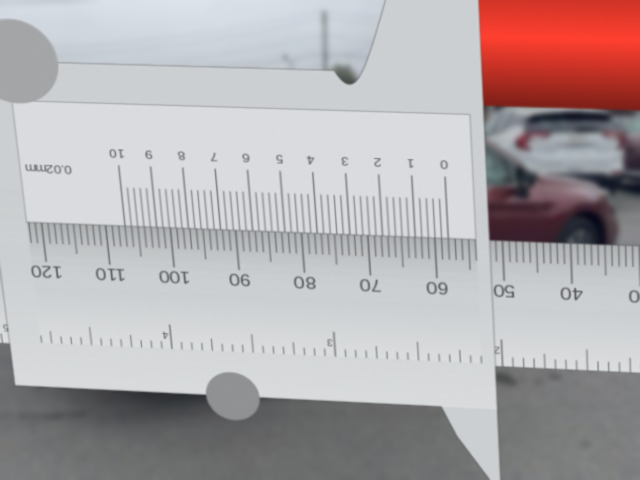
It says 58.0; mm
